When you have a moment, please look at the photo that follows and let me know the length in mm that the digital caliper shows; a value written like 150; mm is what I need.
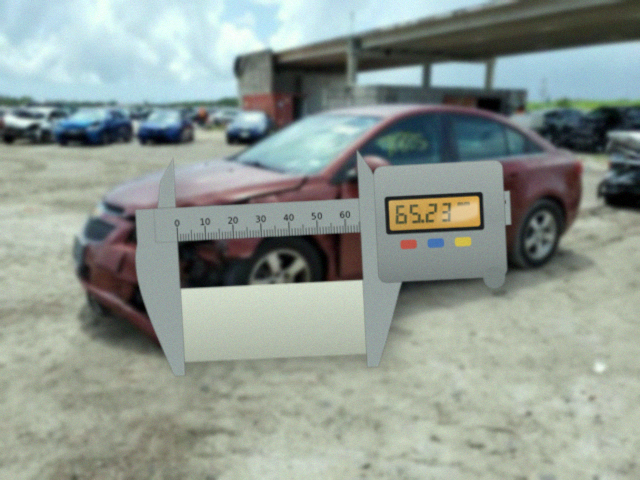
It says 65.23; mm
